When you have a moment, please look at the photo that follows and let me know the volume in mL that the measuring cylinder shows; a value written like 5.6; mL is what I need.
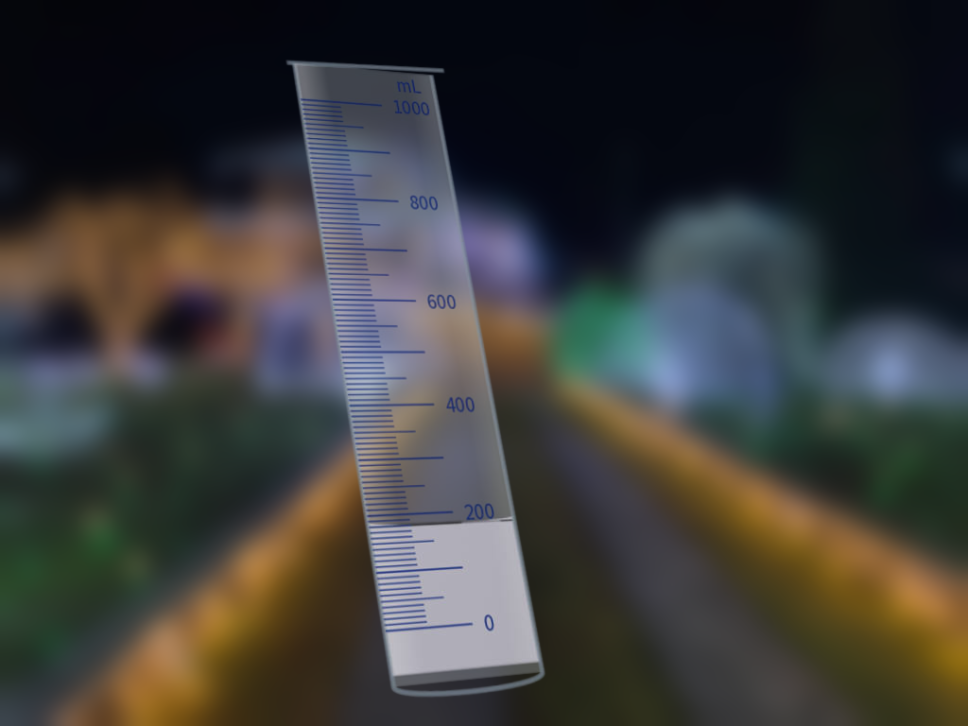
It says 180; mL
